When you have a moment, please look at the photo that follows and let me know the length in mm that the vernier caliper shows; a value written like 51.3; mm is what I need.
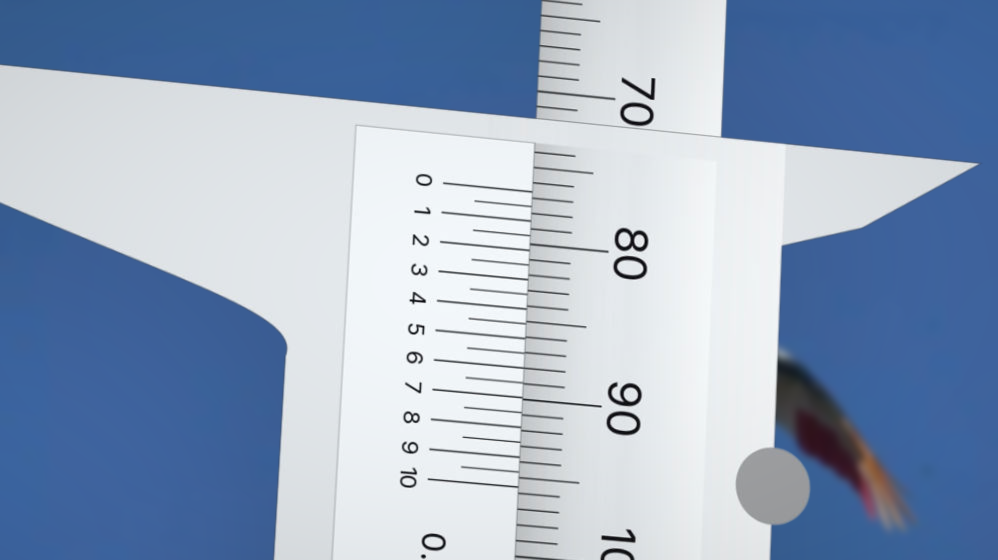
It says 76.6; mm
